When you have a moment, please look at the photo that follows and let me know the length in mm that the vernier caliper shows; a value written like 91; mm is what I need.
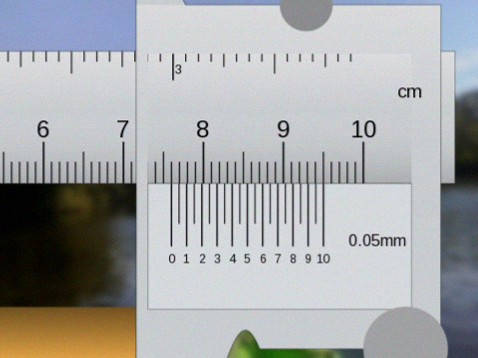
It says 76.0; mm
